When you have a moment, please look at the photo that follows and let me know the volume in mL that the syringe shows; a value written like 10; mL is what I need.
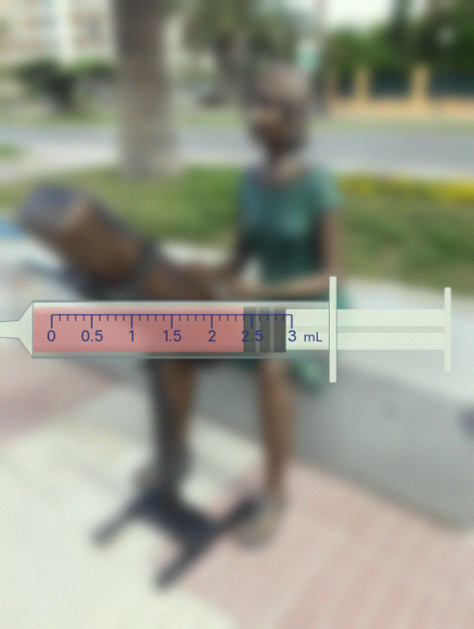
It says 2.4; mL
